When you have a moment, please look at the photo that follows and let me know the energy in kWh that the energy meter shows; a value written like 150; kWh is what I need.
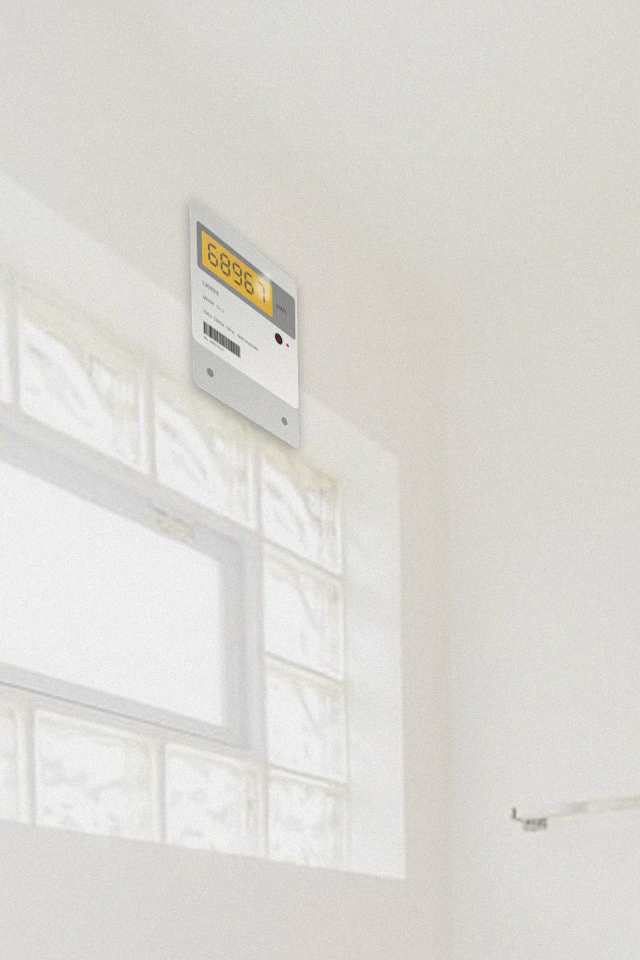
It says 68967; kWh
